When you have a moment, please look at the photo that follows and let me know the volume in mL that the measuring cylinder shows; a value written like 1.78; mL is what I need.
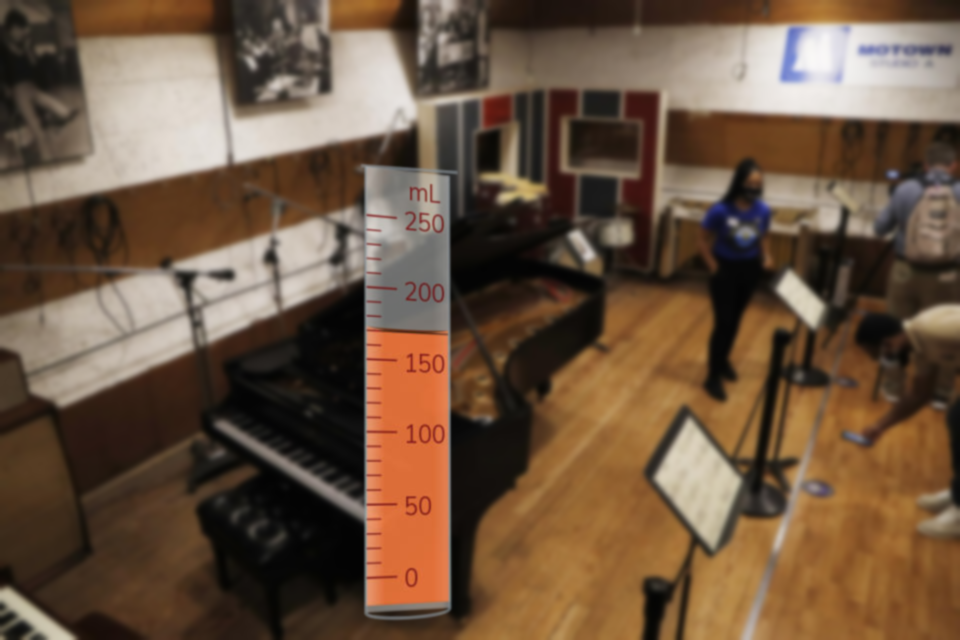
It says 170; mL
